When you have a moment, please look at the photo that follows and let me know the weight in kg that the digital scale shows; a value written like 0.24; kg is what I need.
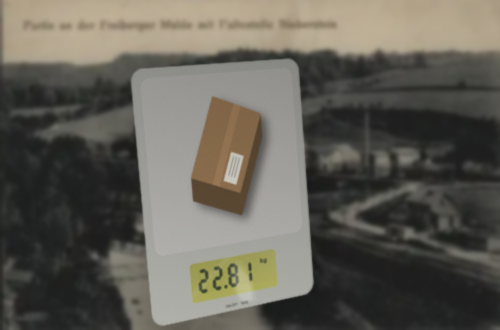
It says 22.81; kg
